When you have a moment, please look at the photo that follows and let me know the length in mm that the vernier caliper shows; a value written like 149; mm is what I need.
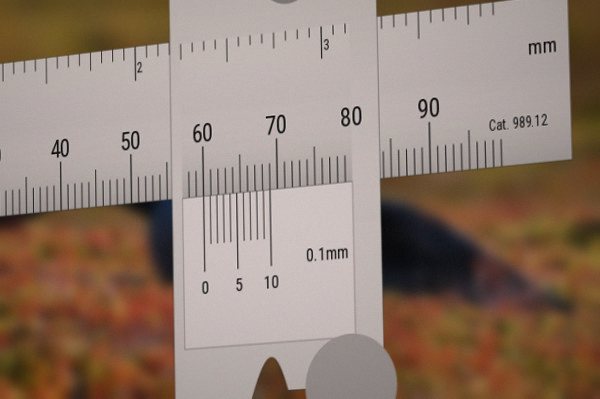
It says 60.0; mm
